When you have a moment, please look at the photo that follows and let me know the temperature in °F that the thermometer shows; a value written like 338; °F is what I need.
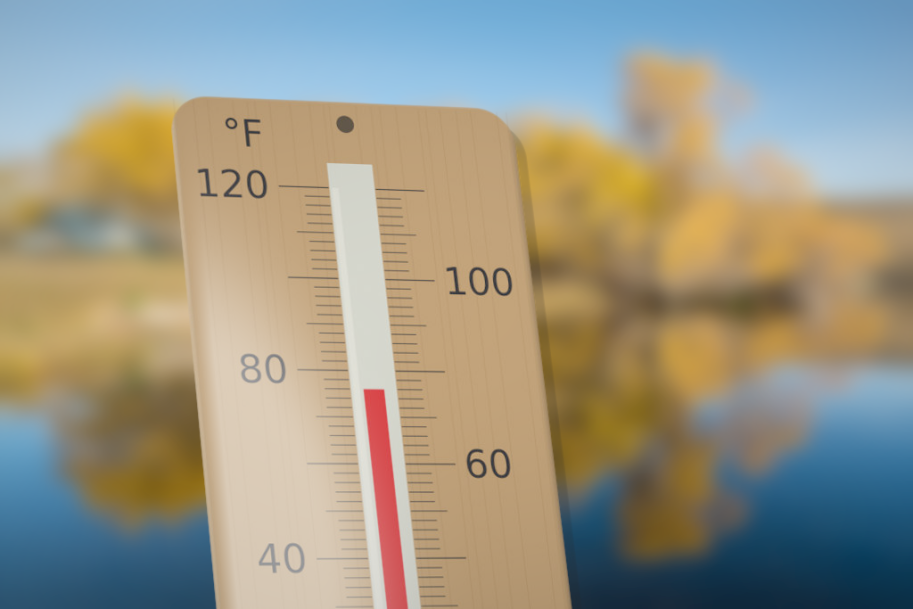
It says 76; °F
